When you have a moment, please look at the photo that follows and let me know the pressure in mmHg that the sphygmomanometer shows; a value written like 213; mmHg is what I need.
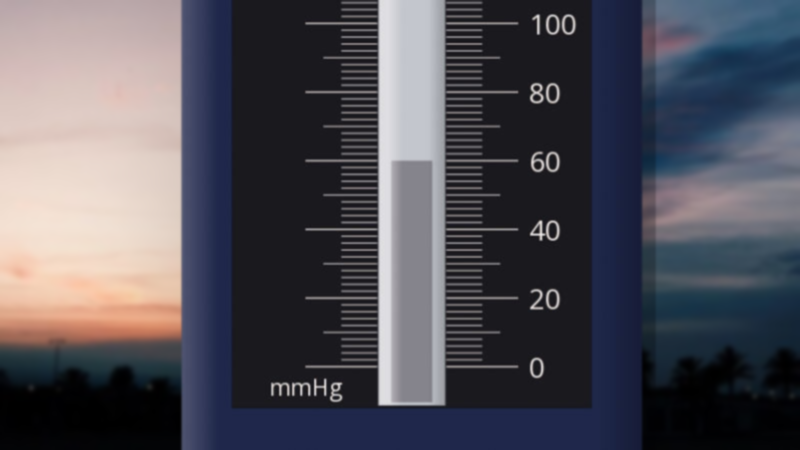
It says 60; mmHg
